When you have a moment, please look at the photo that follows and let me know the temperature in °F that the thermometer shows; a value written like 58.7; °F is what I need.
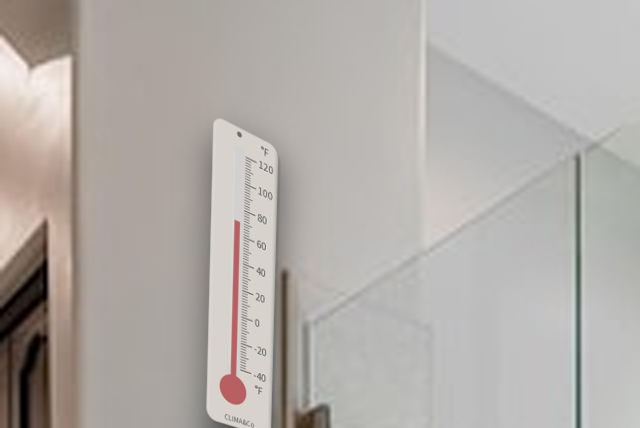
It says 70; °F
